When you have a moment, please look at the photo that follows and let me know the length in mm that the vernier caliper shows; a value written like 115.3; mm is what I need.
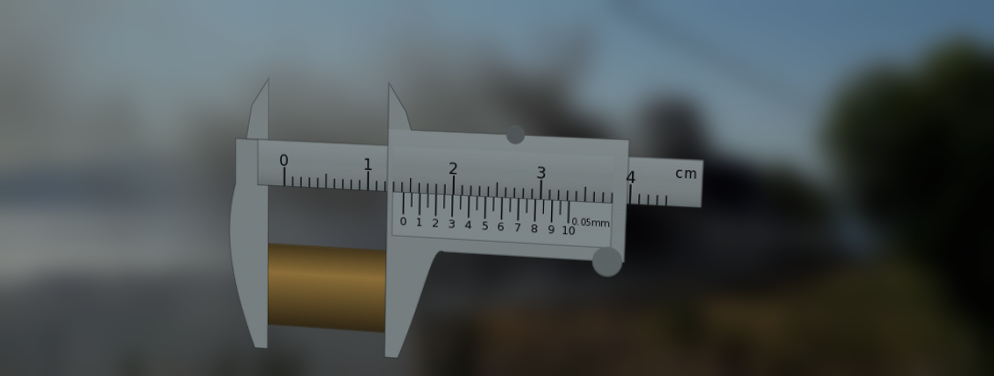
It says 14.2; mm
